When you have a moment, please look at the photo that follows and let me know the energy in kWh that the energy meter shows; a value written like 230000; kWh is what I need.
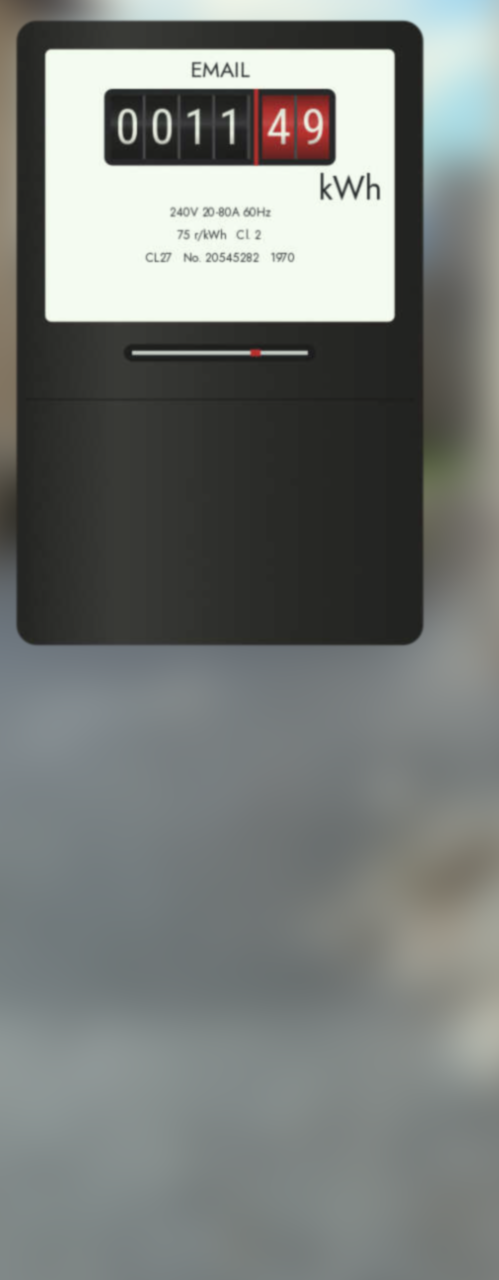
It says 11.49; kWh
